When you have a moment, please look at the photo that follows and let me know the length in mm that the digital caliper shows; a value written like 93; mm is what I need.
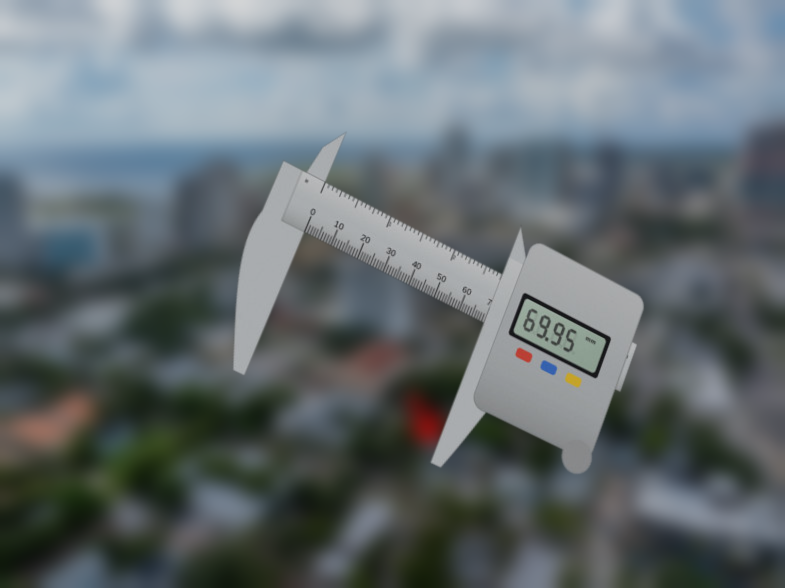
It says 69.95; mm
